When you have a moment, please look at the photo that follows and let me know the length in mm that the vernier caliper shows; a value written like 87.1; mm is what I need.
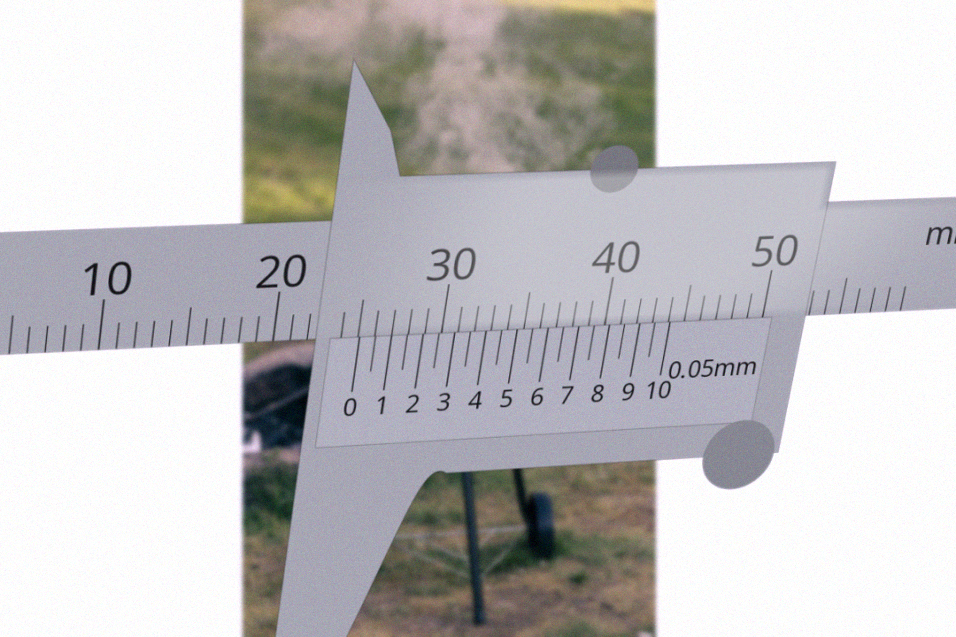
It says 25.1; mm
